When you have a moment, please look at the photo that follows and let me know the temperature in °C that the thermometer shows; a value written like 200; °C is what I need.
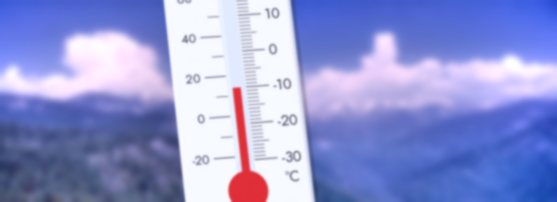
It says -10; °C
